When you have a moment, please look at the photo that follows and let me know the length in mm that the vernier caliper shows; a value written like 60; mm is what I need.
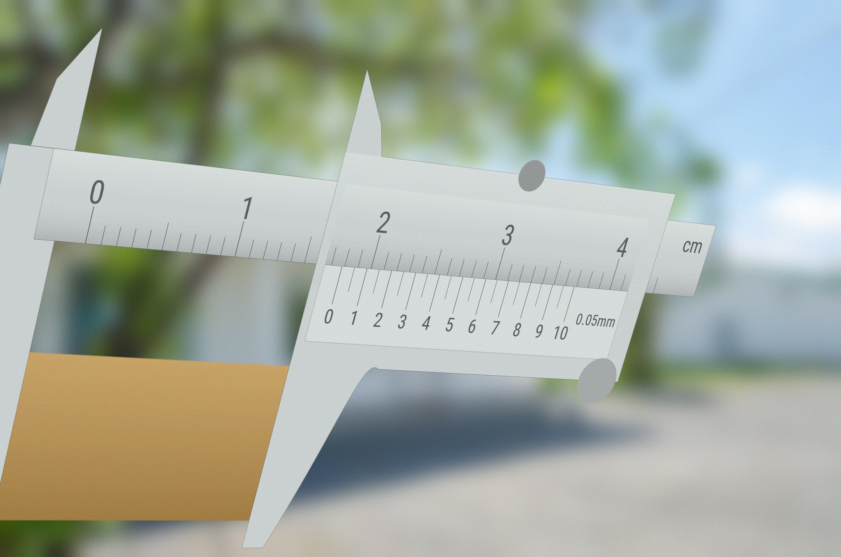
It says 17.8; mm
